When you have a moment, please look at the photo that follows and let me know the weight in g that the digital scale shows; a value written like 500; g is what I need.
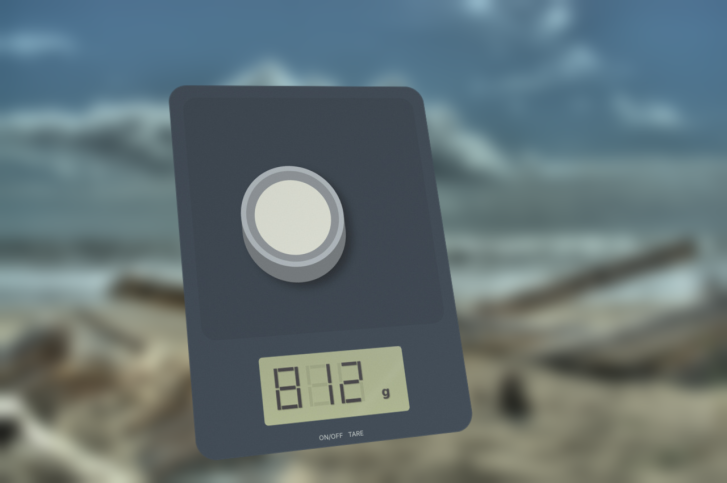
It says 812; g
